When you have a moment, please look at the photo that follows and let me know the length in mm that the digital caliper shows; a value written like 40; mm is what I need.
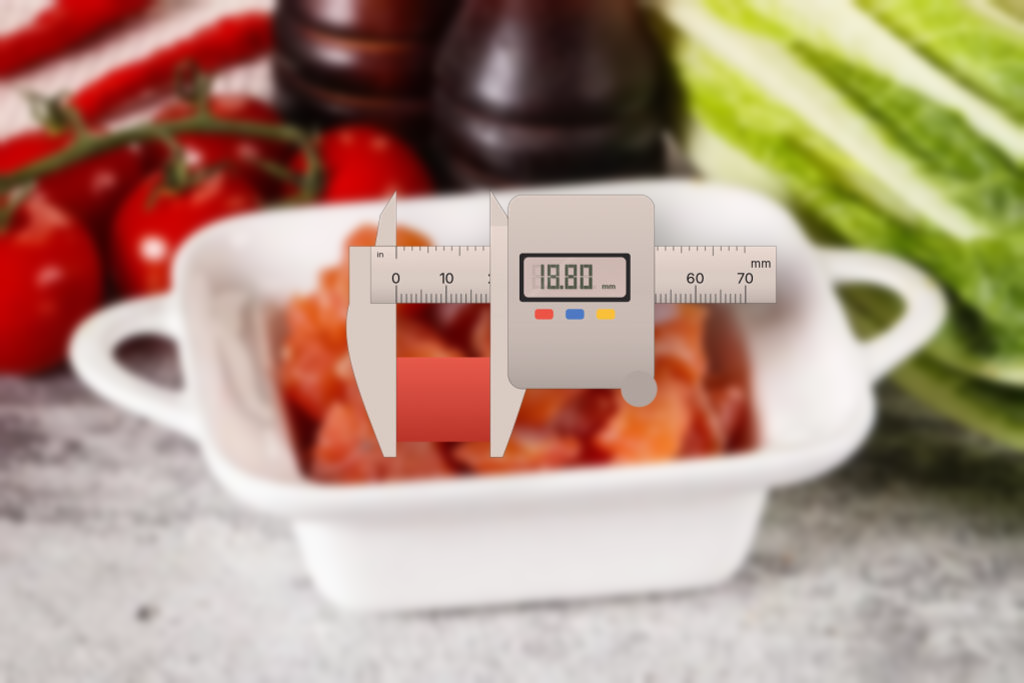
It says 18.80; mm
